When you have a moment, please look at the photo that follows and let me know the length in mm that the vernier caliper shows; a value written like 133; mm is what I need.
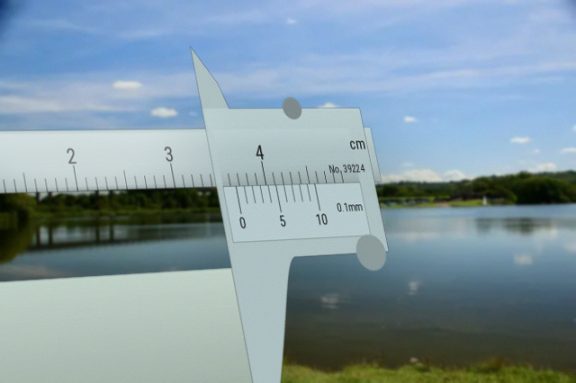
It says 36.6; mm
